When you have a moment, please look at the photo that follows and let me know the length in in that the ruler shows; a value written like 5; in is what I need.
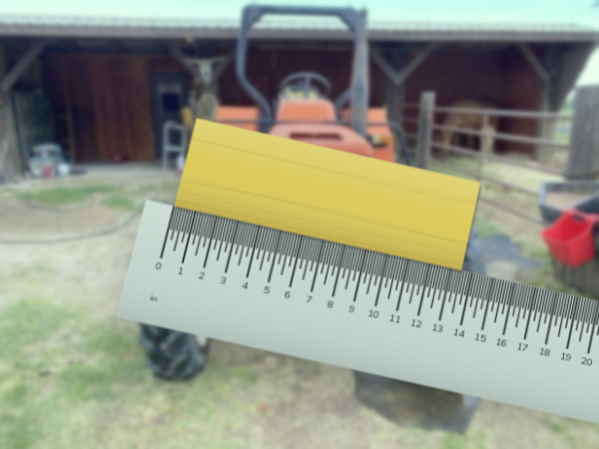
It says 13.5; in
